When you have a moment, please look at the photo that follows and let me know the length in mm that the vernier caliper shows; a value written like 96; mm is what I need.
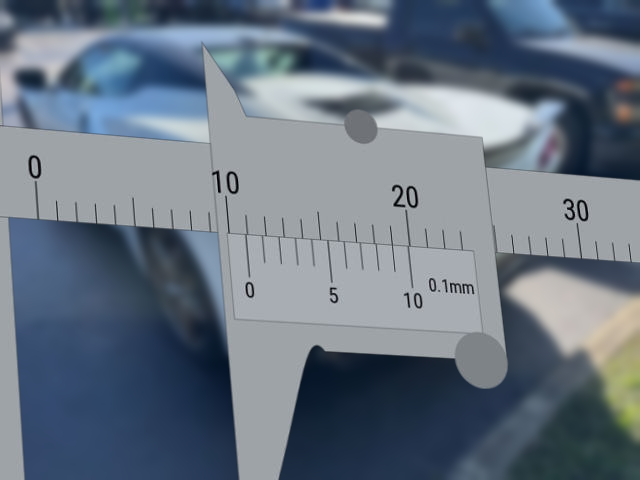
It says 10.9; mm
